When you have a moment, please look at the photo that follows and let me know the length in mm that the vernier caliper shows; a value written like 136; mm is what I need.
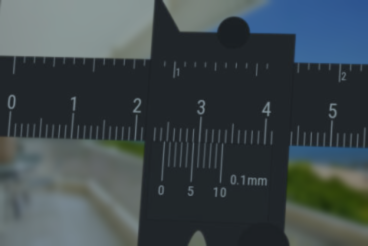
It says 24.6; mm
